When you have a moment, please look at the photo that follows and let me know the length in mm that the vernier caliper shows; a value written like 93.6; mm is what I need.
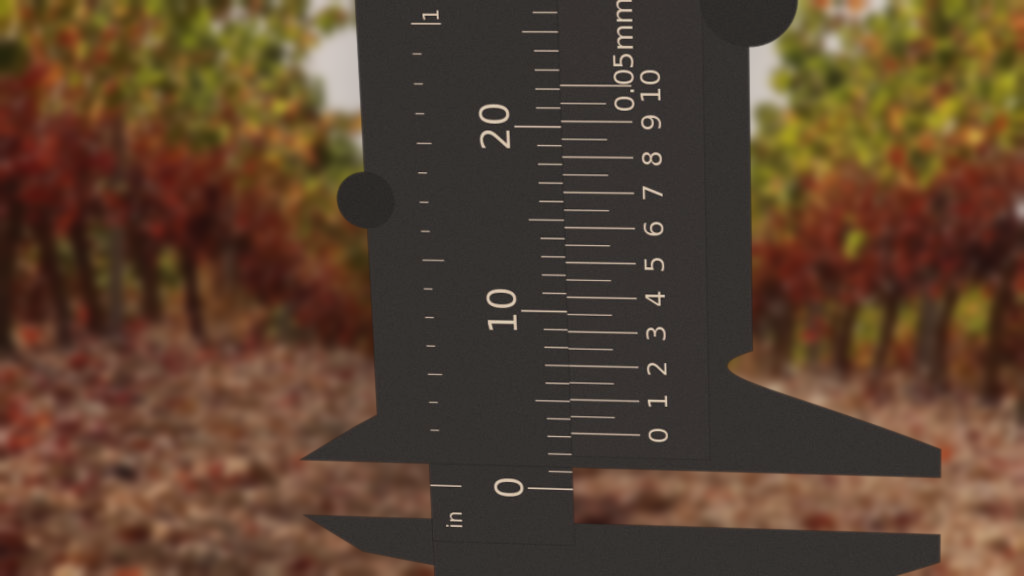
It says 3.2; mm
